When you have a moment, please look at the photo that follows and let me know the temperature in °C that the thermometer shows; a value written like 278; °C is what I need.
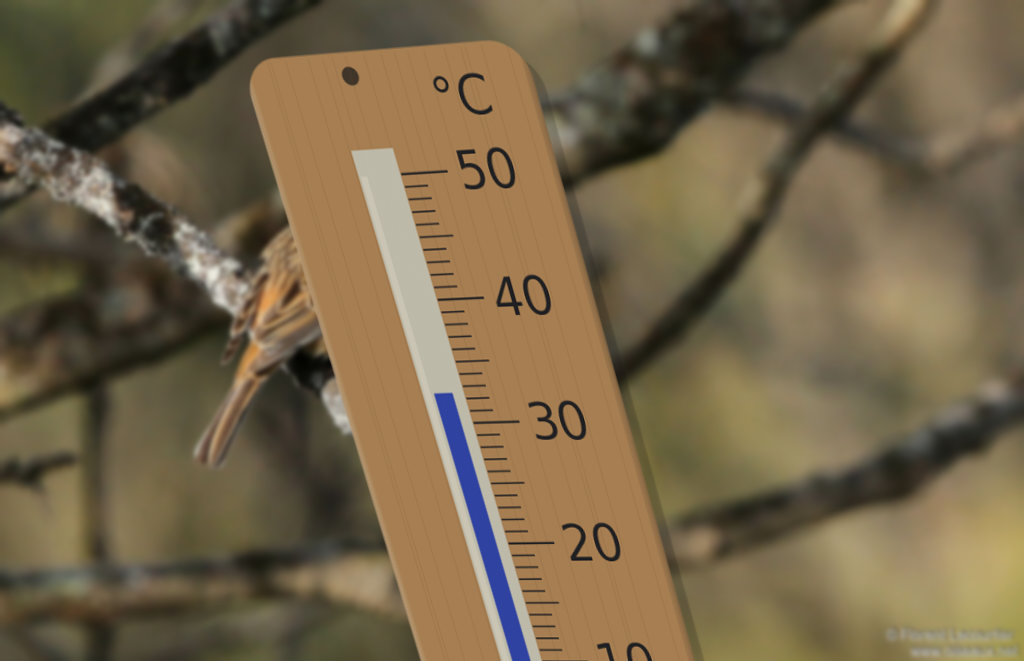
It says 32.5; °C
